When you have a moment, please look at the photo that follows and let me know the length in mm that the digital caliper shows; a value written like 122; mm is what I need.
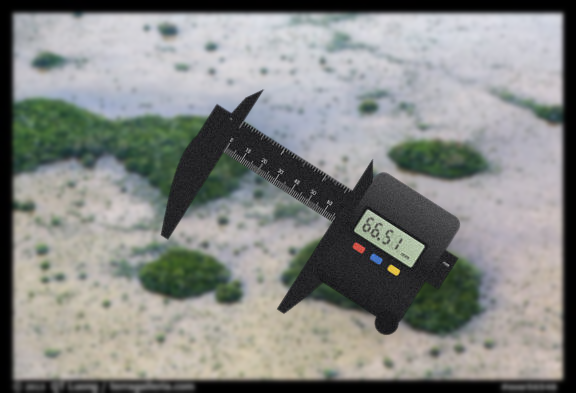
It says 66.51; mm
